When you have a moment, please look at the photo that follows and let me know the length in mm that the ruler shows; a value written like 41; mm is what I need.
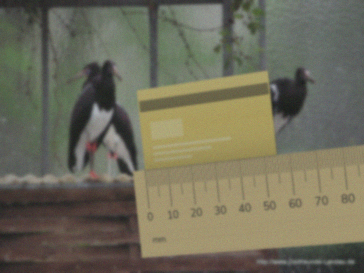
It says 55; mm
